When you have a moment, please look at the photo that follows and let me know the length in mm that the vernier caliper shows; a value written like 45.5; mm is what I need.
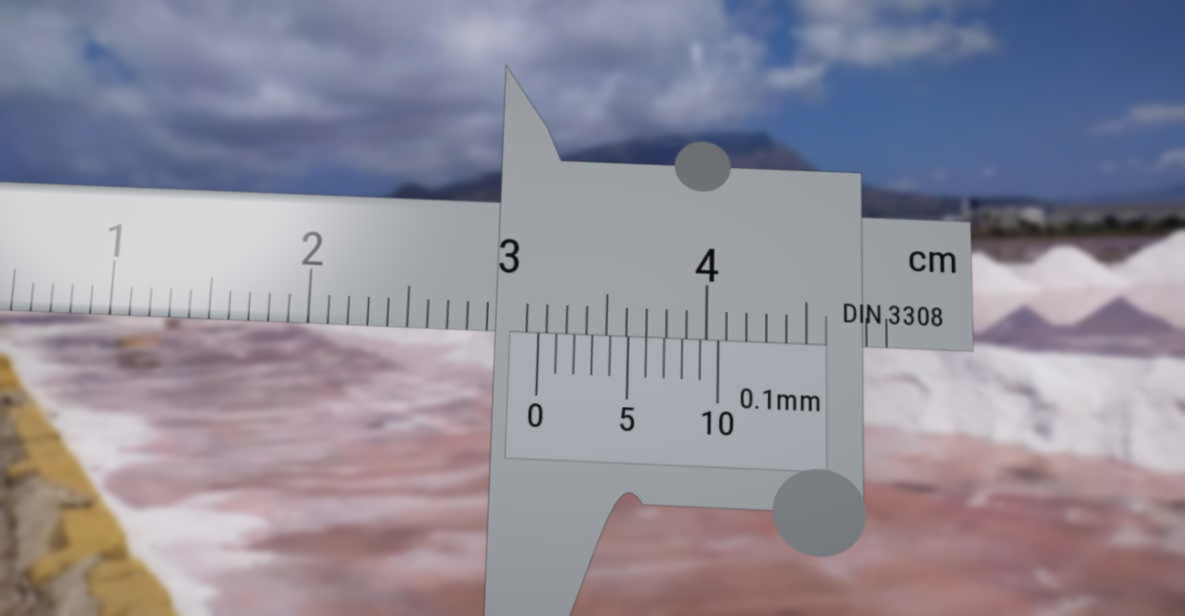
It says 31.6; mm
